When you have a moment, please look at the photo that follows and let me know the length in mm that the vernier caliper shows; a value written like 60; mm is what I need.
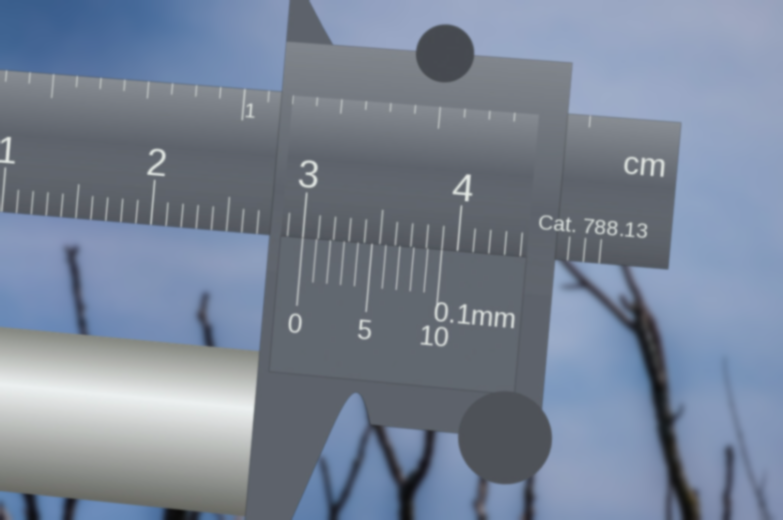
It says 30.0; mm
